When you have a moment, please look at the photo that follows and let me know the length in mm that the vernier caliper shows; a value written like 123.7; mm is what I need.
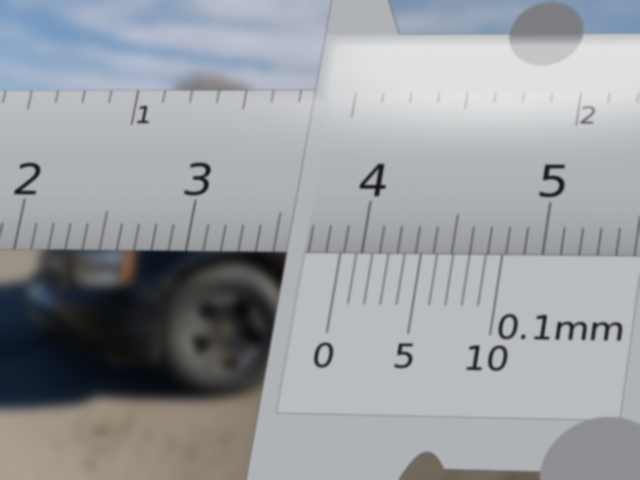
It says 38.8; mm
